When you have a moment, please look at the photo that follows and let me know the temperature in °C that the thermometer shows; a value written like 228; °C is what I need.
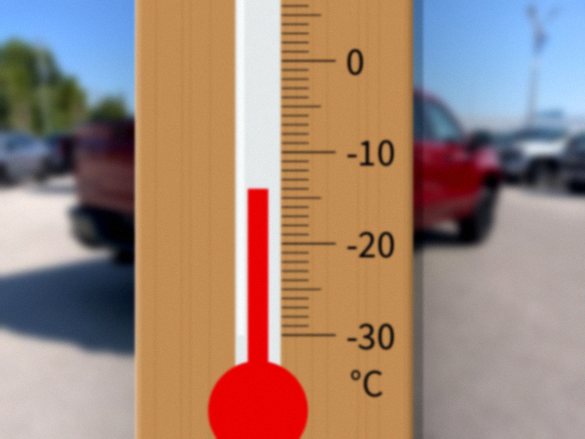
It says -14; °C
